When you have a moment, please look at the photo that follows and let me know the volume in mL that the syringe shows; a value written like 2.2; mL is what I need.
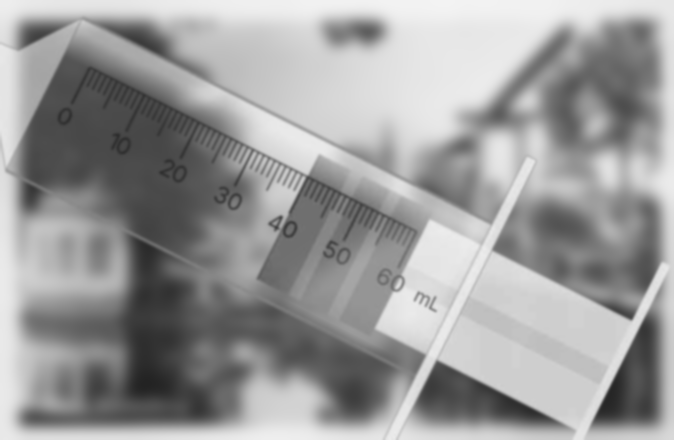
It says 40; mL
